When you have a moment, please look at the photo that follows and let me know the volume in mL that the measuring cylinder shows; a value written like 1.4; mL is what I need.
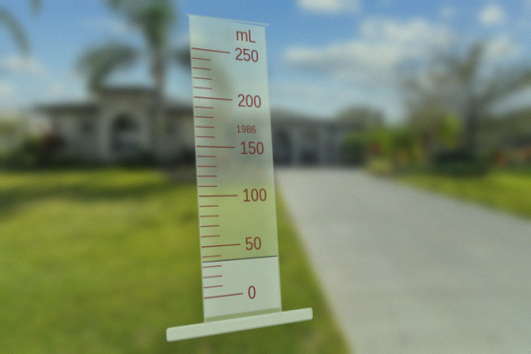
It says 35; mL
